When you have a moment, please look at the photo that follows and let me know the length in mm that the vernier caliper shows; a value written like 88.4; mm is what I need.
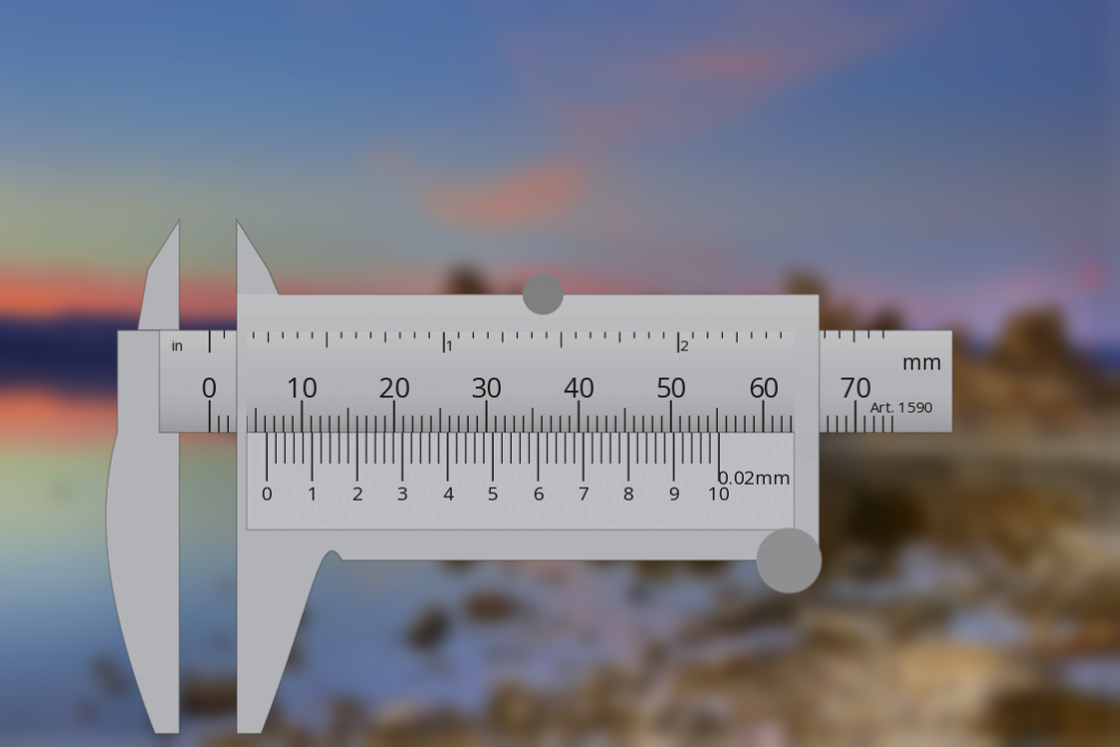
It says 6.2; mm
